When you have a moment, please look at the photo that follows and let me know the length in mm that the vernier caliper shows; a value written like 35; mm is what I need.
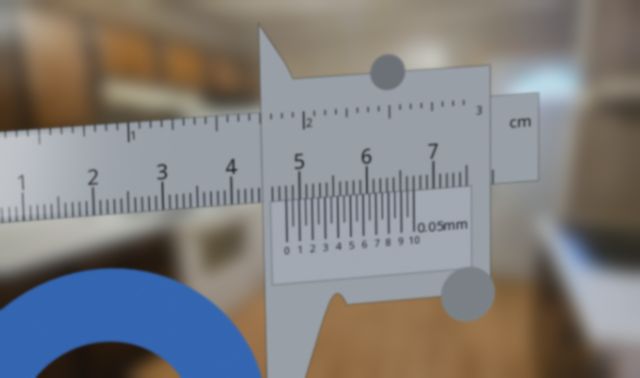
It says 48.0; mm
